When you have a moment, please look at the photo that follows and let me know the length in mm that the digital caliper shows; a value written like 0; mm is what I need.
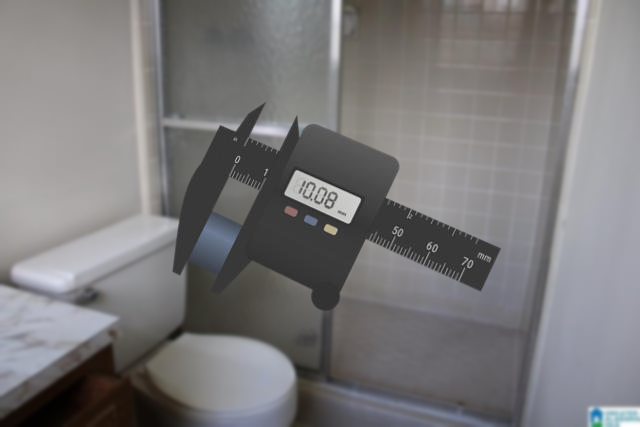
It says 10.08; mm
